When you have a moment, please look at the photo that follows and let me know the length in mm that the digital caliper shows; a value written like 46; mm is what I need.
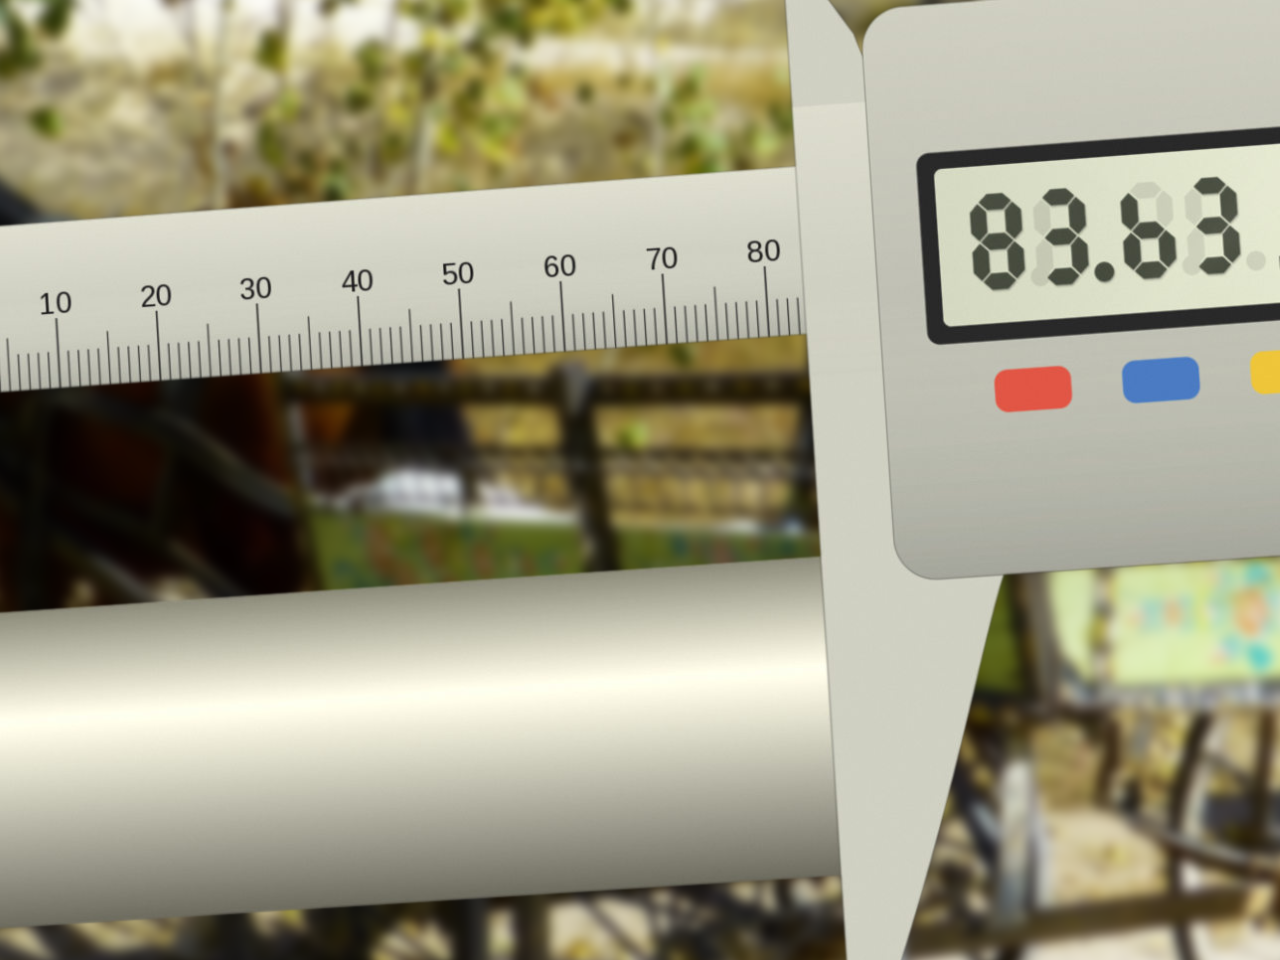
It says 83.63; mm
